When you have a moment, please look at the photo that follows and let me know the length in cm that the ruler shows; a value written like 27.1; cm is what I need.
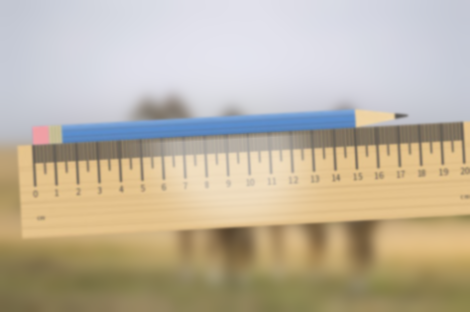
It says 17.5; cm
